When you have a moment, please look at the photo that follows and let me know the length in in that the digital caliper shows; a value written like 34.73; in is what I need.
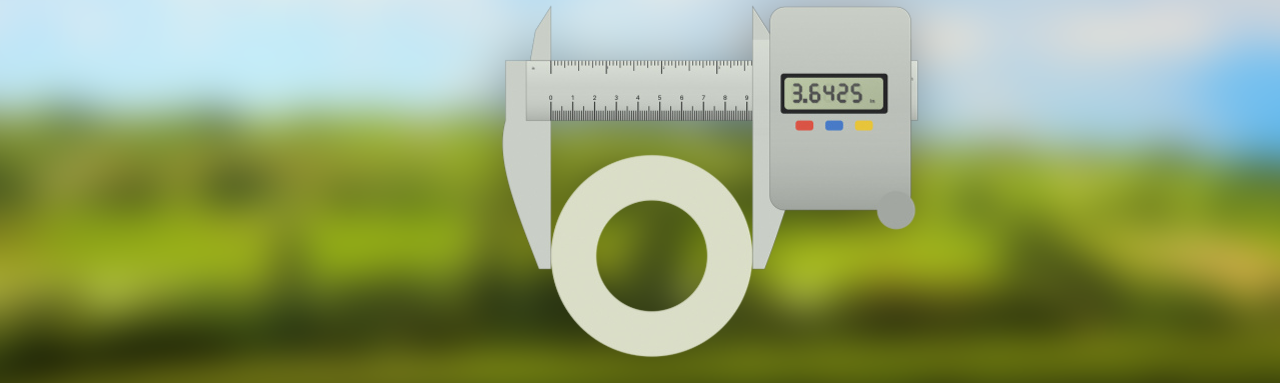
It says 3.6425; in
